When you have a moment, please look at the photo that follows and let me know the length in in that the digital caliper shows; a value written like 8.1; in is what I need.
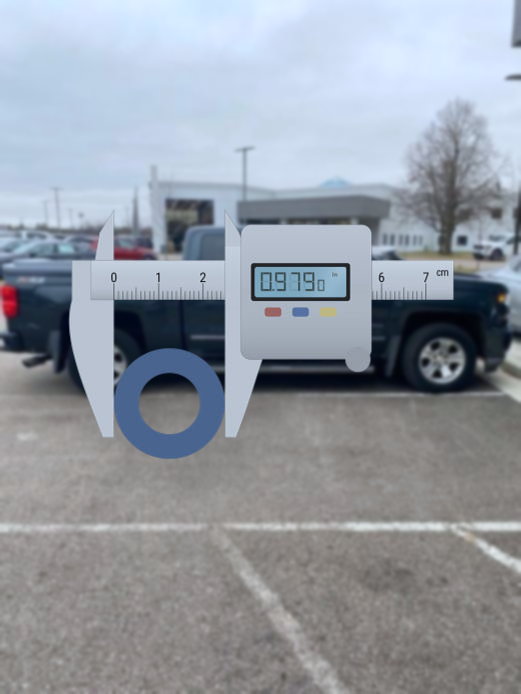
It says 0.9790; in
